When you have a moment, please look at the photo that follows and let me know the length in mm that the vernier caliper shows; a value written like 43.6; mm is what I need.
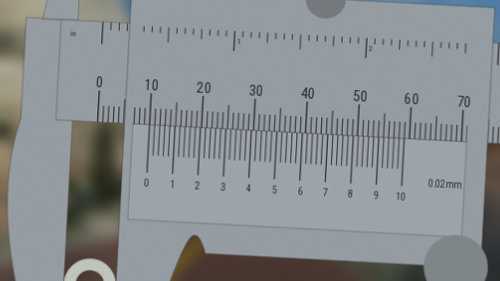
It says 10.0; mm
